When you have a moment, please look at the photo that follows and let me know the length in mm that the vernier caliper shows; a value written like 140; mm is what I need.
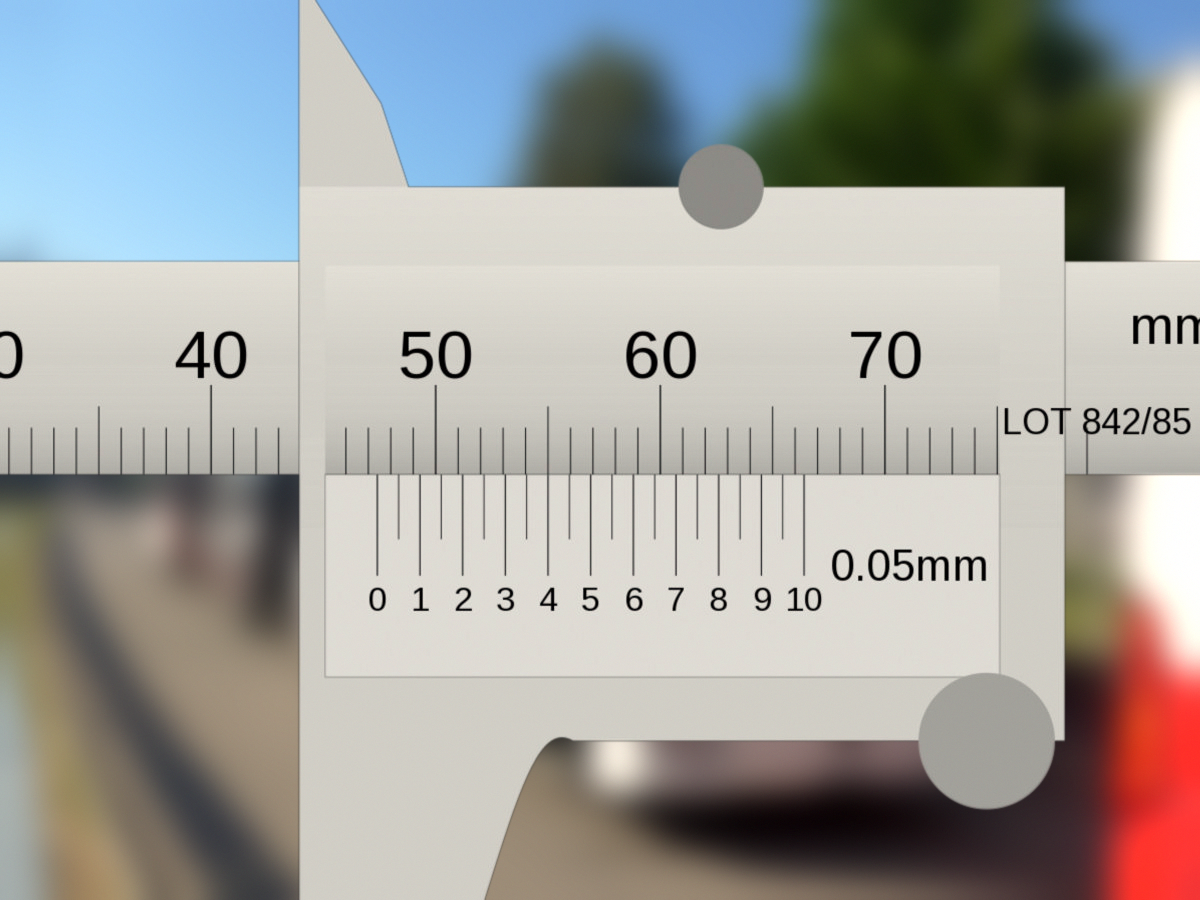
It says 47.4; mm
